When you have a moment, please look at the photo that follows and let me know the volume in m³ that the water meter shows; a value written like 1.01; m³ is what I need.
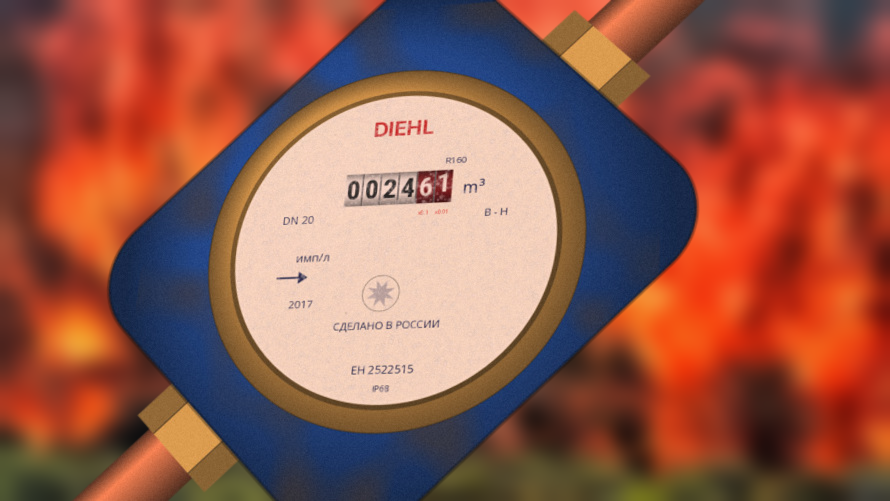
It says 24.61; m³
